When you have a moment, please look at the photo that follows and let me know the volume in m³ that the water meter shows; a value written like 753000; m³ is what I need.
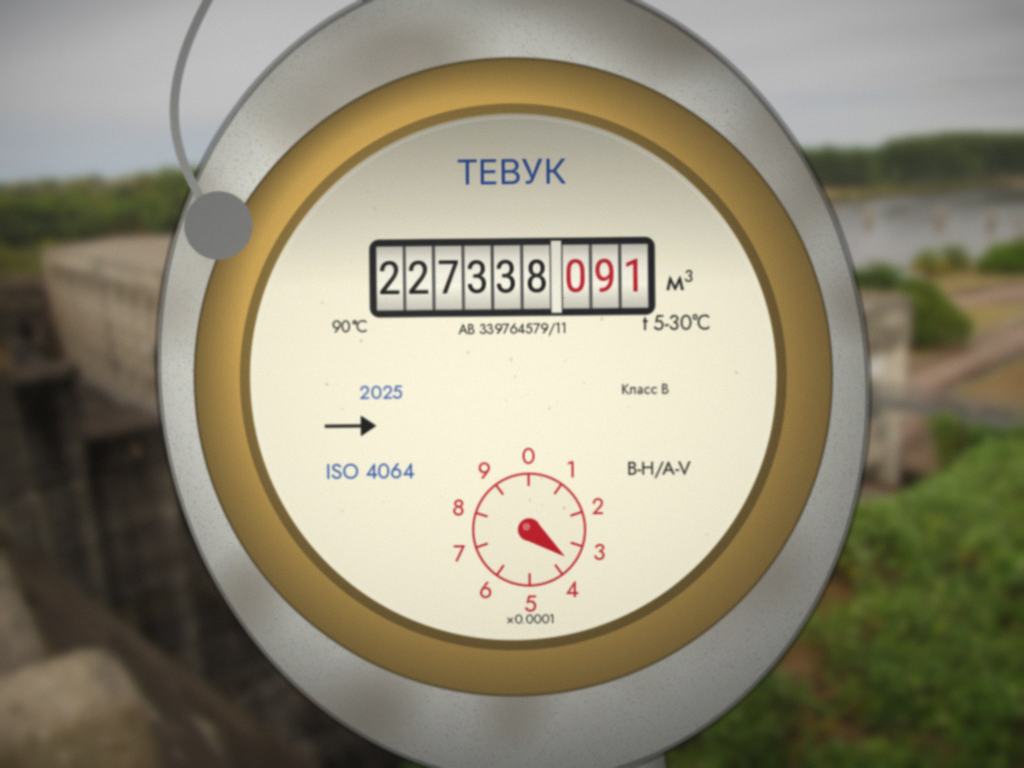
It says 227338.0913; m³
